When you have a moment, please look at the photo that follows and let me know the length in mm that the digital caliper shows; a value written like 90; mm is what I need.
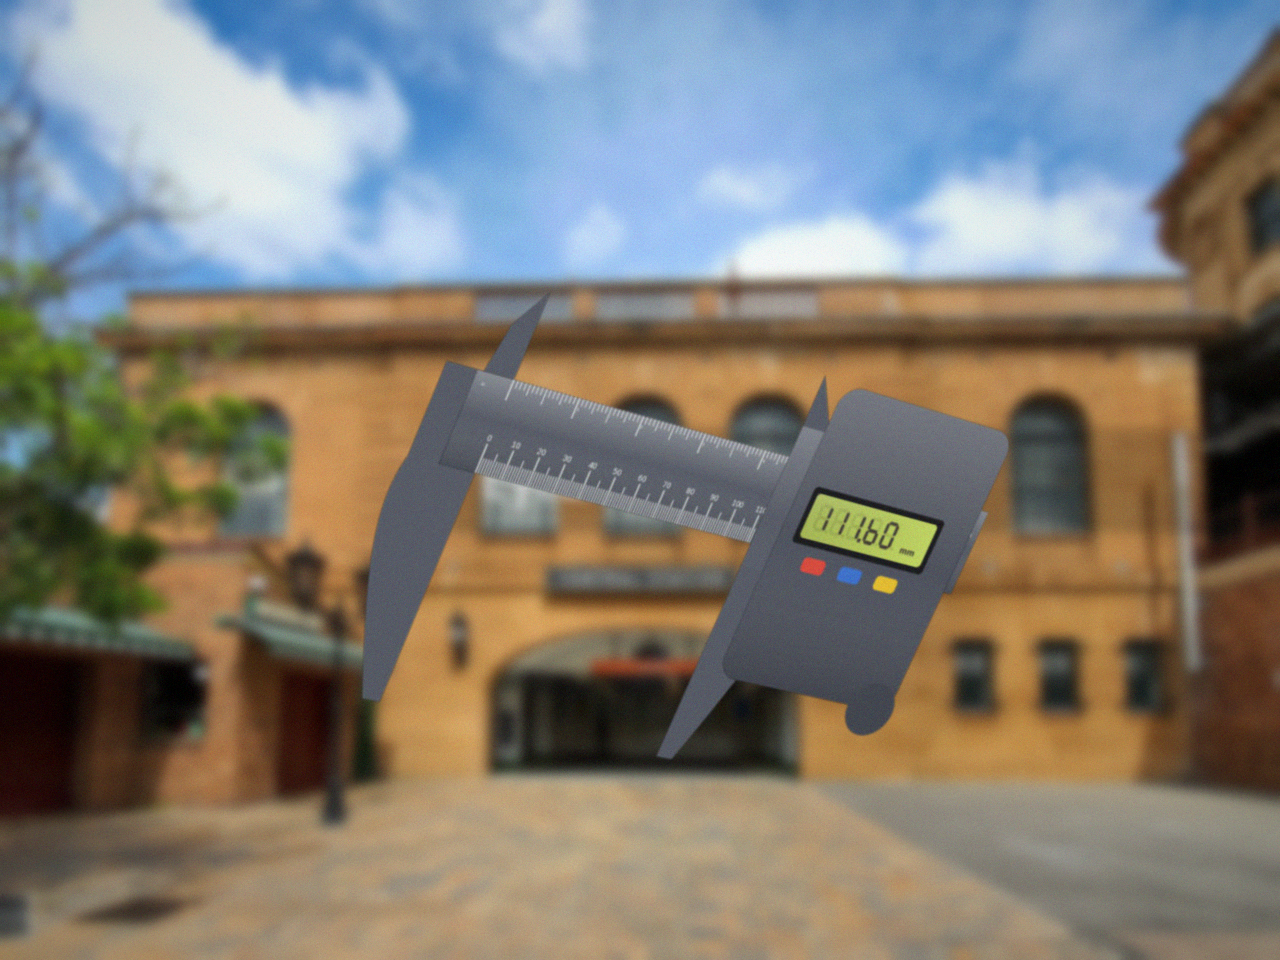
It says 111.60; mm
